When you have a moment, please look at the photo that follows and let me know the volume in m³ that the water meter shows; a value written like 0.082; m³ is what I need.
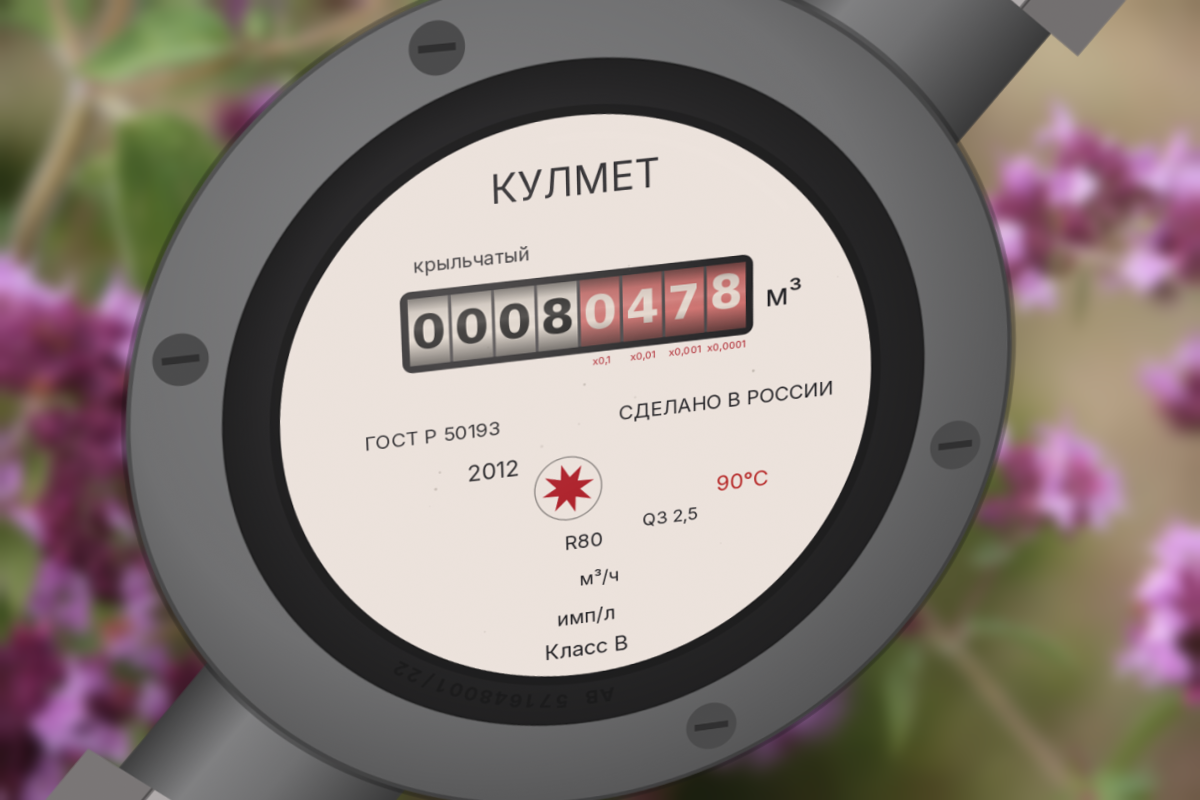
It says 8.0478; m³
